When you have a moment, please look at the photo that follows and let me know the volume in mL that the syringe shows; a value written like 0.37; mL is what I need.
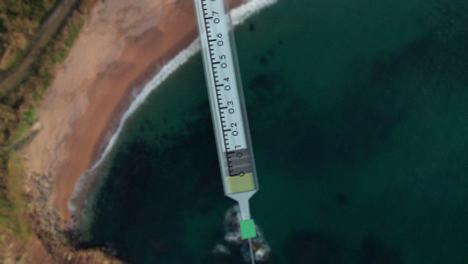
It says 0; mL
